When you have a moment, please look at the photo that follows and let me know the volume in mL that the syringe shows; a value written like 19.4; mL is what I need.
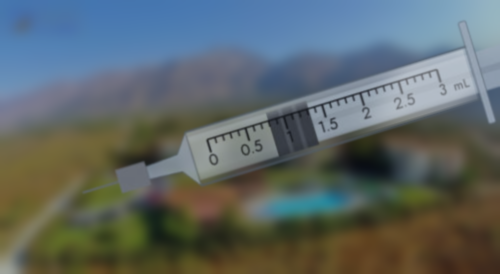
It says 0.8; mL
